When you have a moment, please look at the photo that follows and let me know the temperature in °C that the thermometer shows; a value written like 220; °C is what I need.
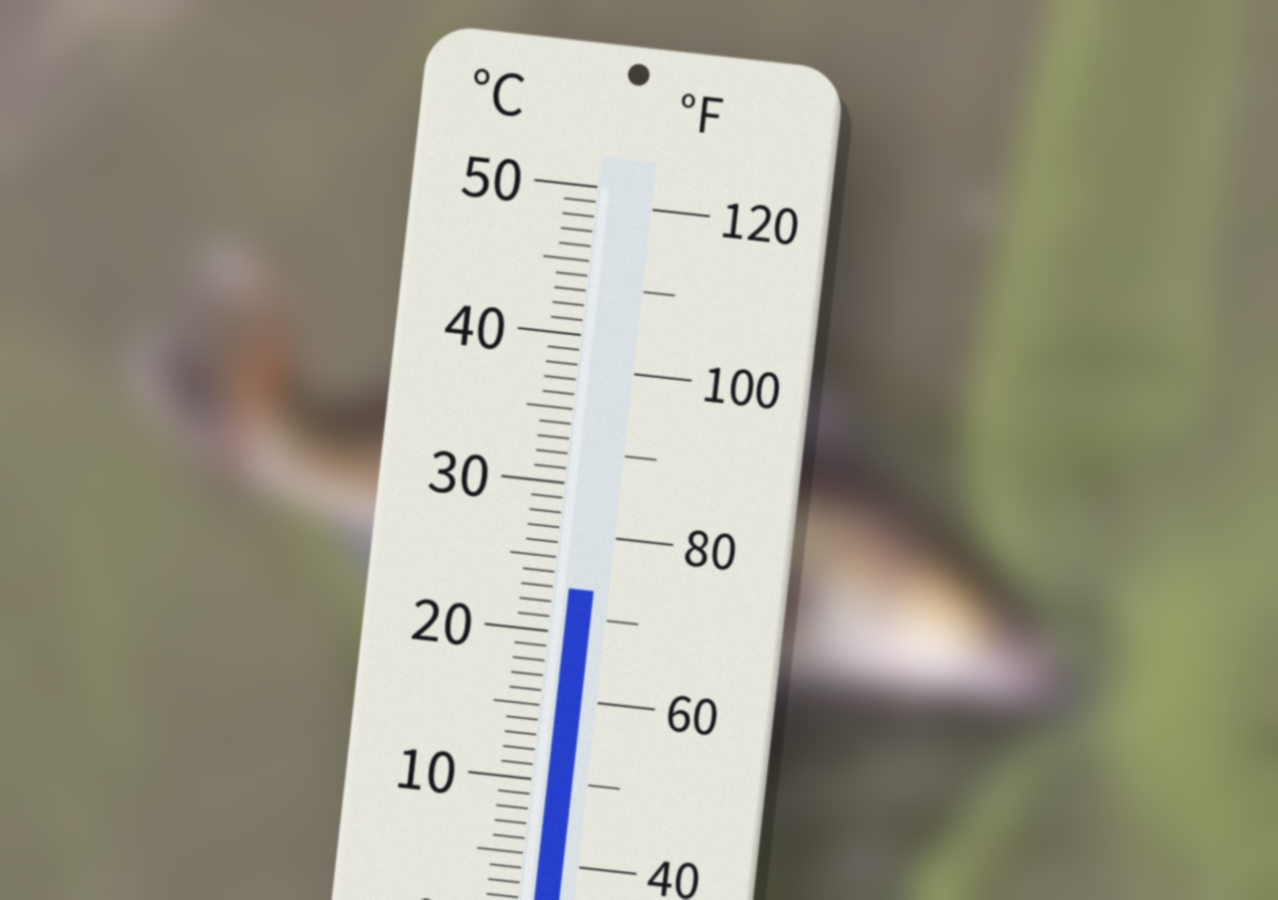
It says 23; °C
